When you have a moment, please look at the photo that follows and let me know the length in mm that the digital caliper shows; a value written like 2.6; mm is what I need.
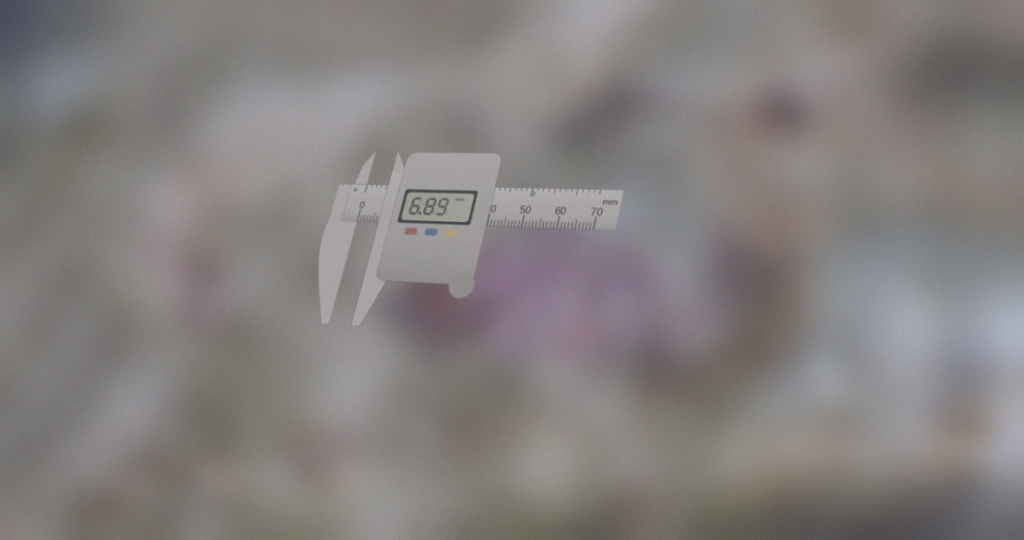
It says 6.89; mm
